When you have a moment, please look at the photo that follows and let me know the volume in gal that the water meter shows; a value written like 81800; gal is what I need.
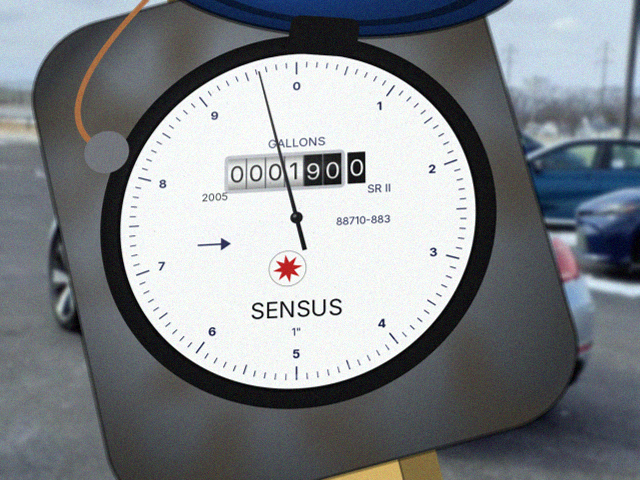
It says 1899.6; gal
